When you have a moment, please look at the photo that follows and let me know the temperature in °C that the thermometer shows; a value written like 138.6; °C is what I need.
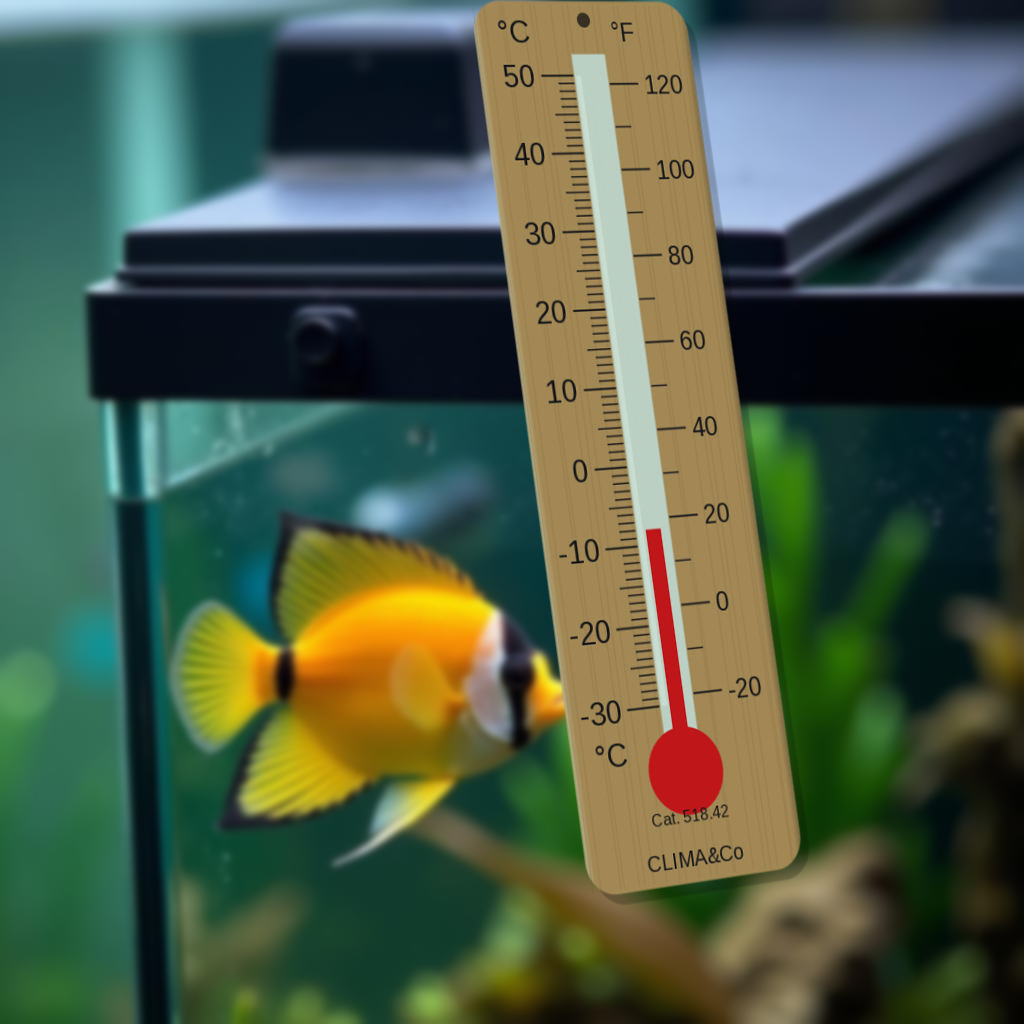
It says -8; °C
